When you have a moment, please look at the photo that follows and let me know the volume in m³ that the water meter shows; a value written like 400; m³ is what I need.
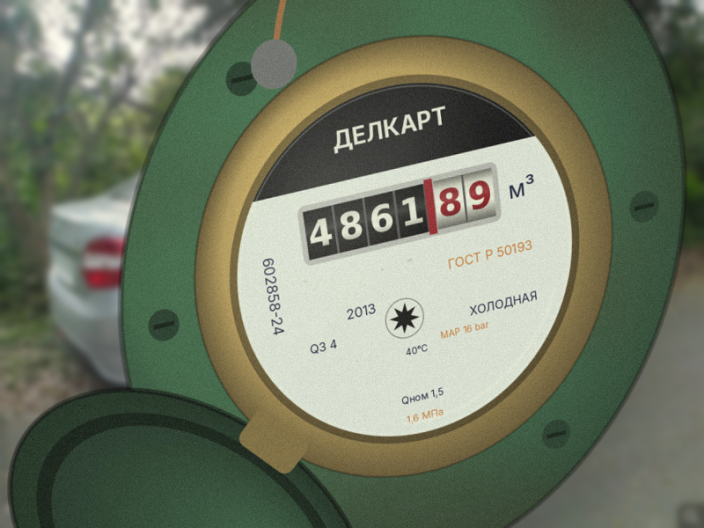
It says 4861.89; m³
